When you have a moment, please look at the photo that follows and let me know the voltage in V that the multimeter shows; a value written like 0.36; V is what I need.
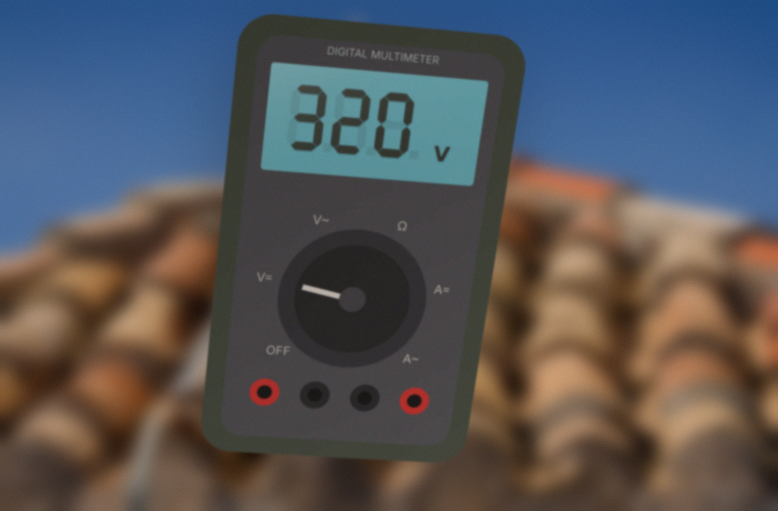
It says 320; V
